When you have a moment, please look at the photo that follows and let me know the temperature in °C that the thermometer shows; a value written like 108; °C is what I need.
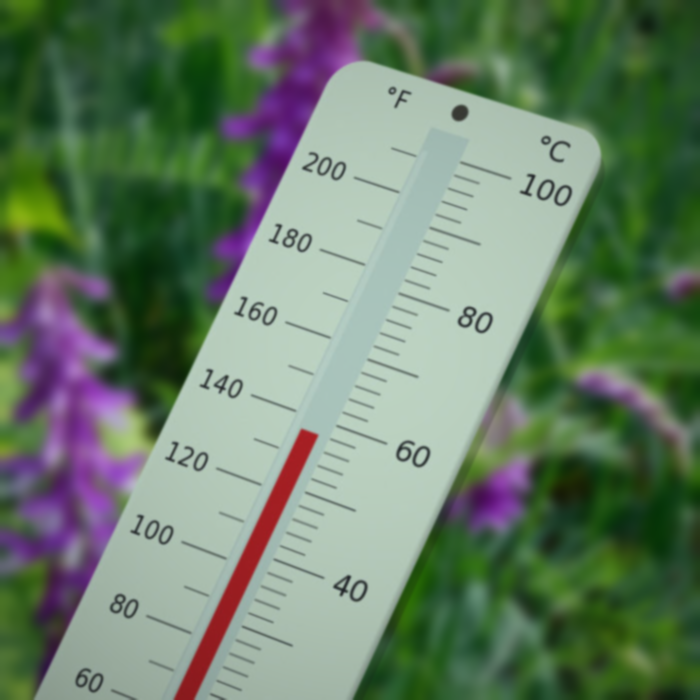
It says 58; °C
